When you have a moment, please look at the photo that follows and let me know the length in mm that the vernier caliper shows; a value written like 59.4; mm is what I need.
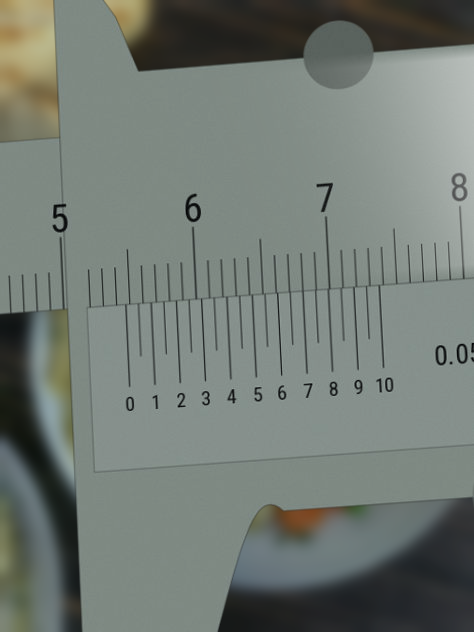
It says 54.7; mm
